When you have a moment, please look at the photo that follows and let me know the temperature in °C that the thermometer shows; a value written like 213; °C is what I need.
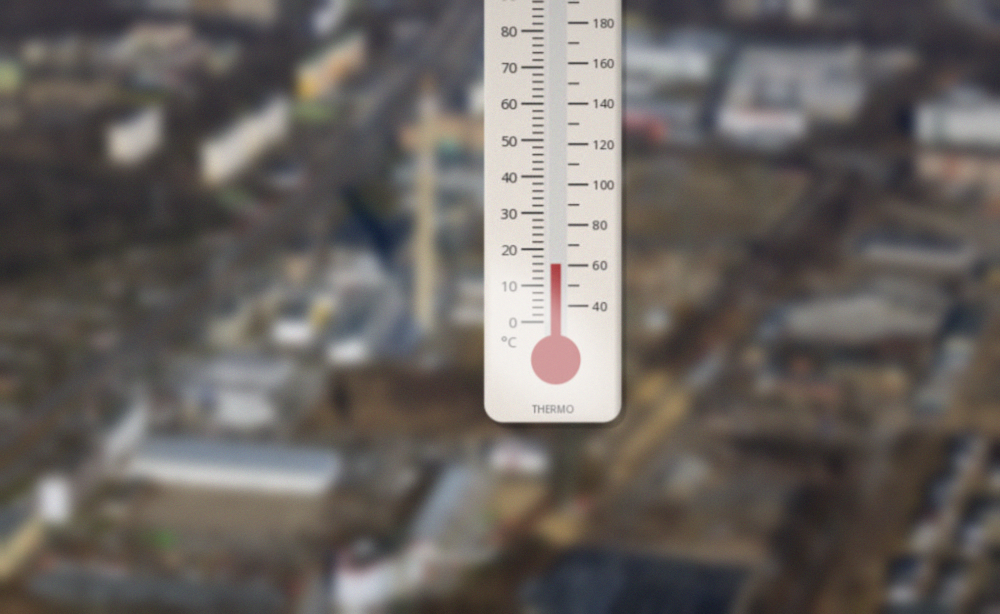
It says 16; °C
